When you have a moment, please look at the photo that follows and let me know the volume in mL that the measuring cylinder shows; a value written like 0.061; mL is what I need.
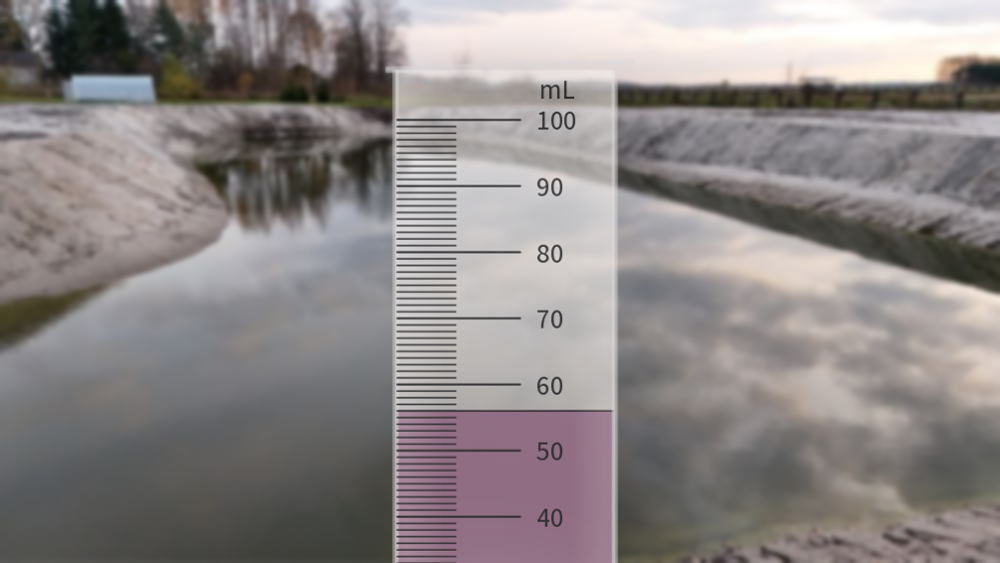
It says 56; mL
